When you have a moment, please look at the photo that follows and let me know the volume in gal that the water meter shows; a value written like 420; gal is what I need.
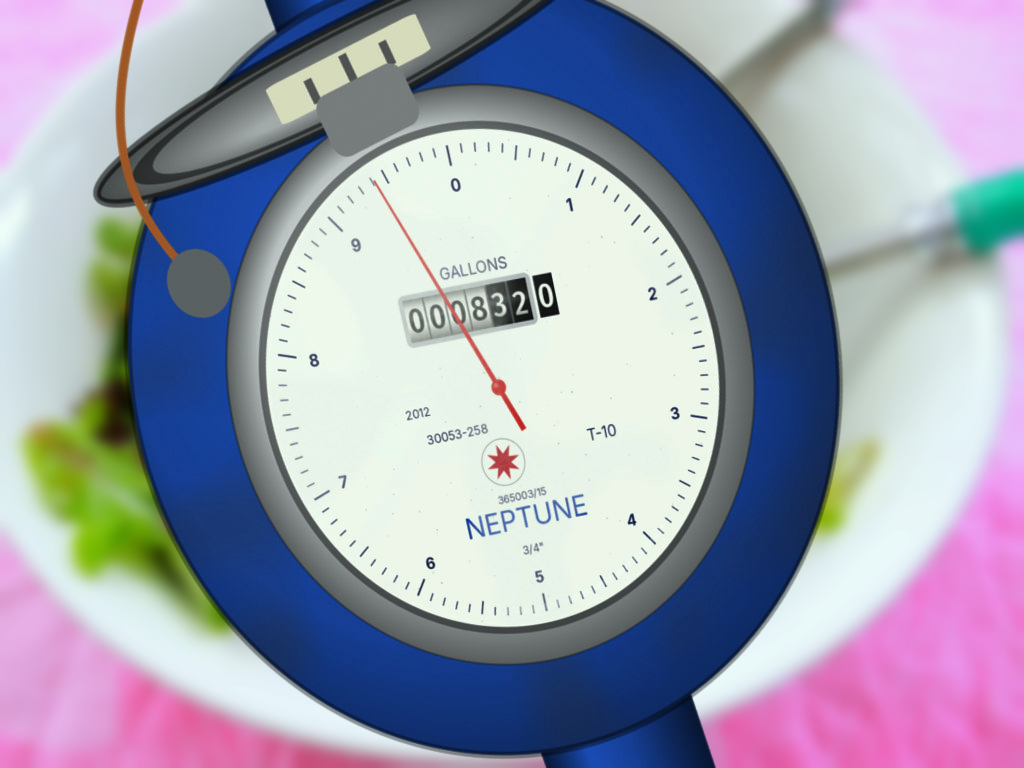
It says 8319.4; gal
